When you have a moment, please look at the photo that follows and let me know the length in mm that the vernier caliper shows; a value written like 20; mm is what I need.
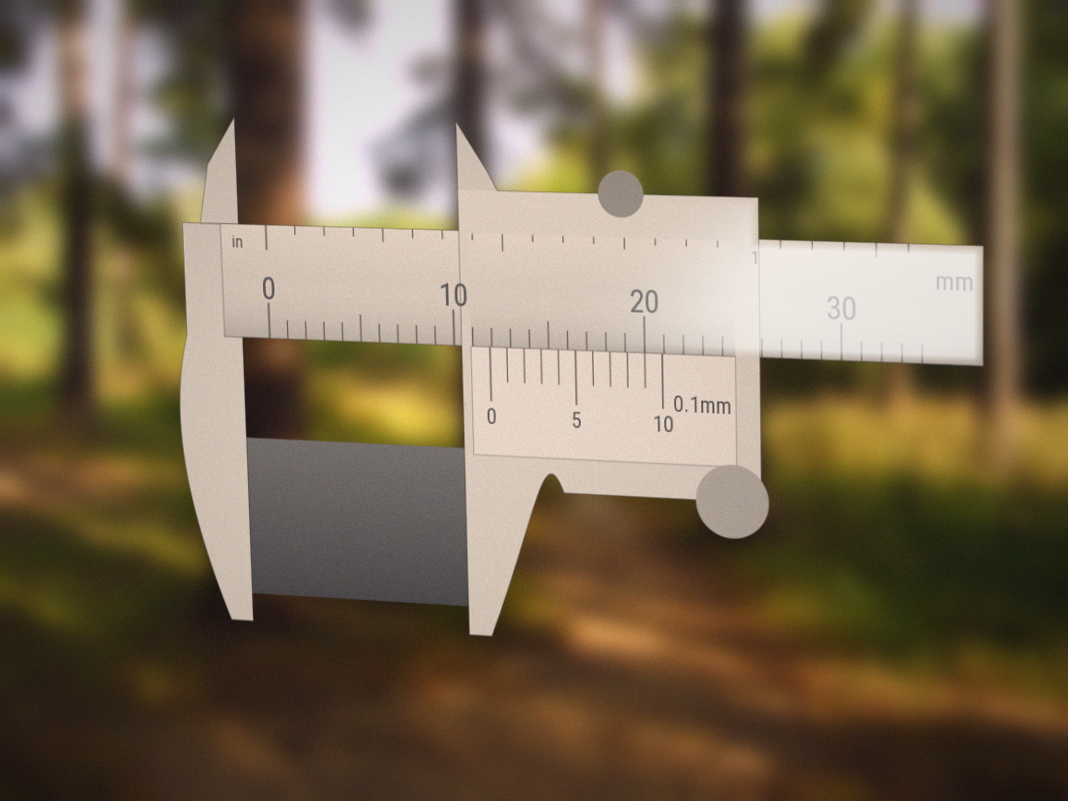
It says 11.9; mm
